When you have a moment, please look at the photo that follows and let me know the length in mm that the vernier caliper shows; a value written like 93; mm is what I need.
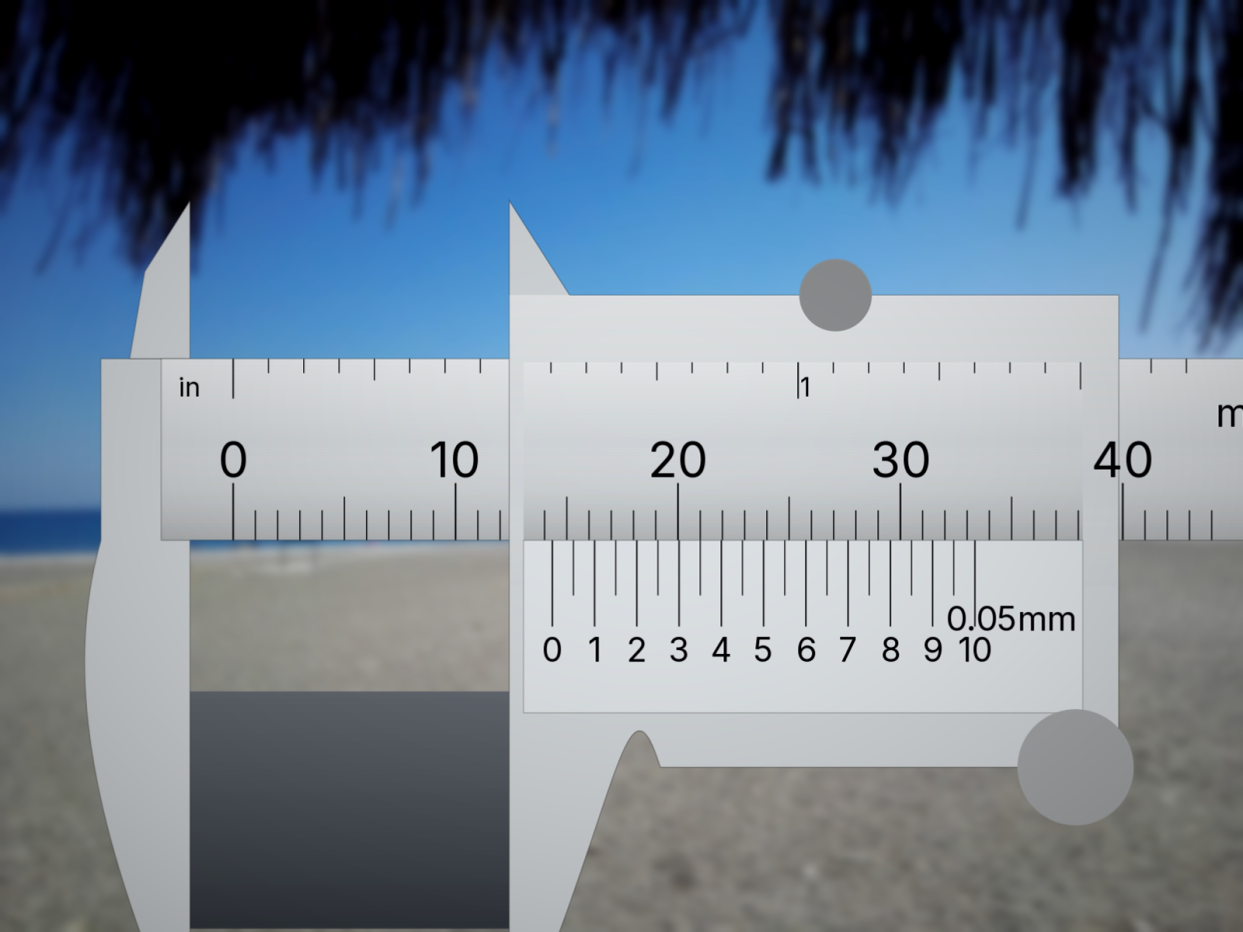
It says 14.35; mm
